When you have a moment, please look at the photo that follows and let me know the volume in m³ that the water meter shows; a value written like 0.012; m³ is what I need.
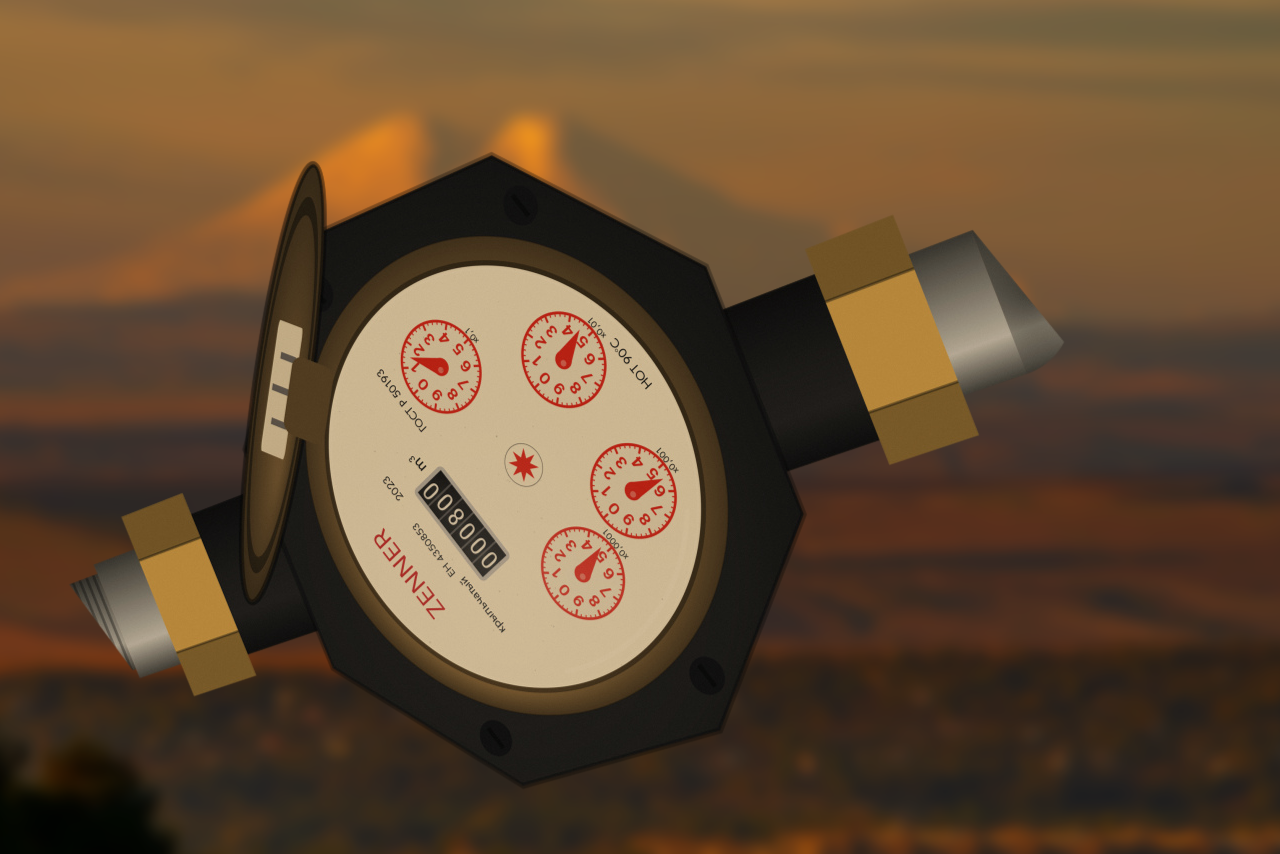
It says 800.1454; m³
